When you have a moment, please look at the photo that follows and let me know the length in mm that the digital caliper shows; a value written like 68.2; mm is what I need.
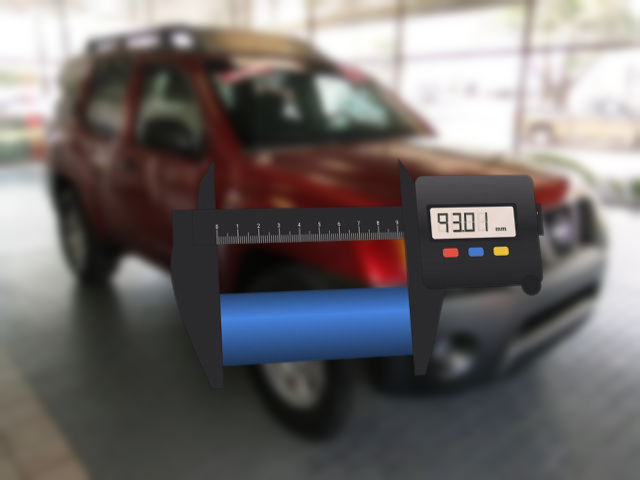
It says 93.01; mm
